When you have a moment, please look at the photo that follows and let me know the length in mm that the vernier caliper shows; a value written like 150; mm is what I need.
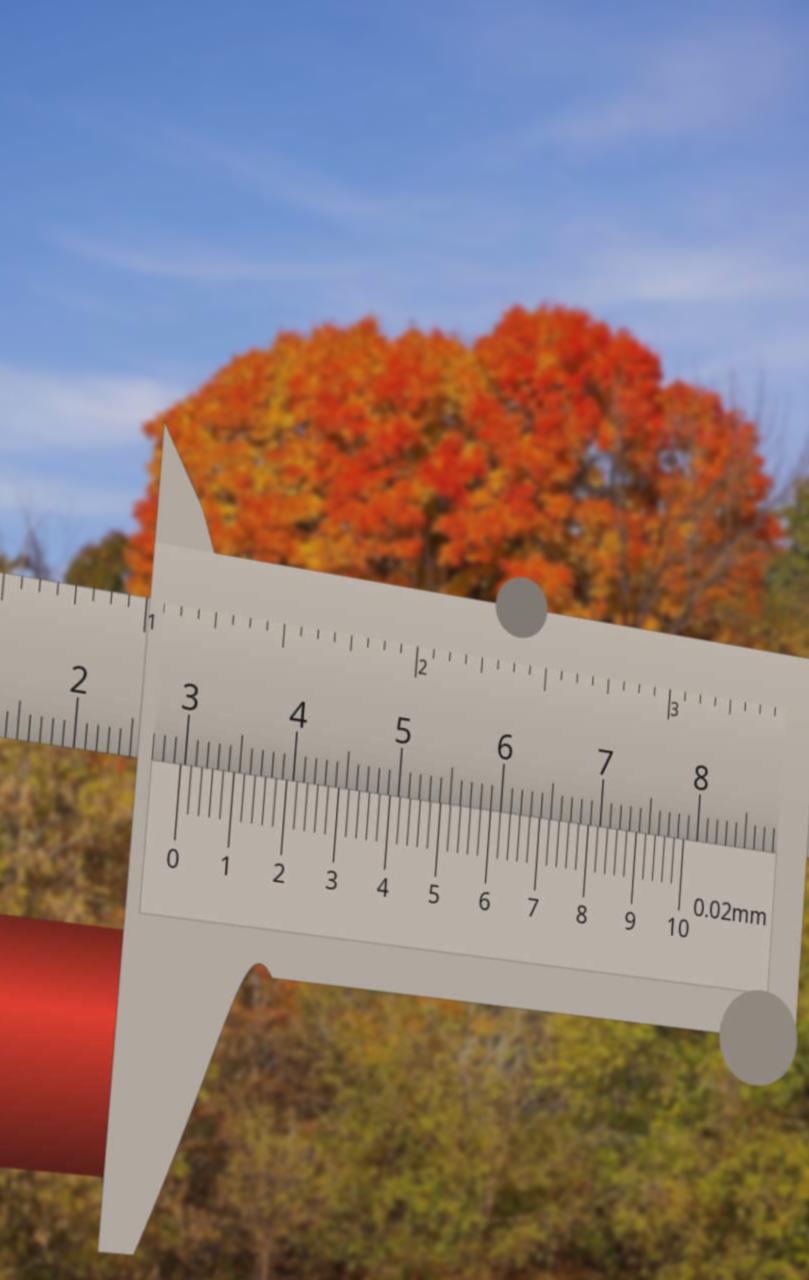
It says 29.6; mm
